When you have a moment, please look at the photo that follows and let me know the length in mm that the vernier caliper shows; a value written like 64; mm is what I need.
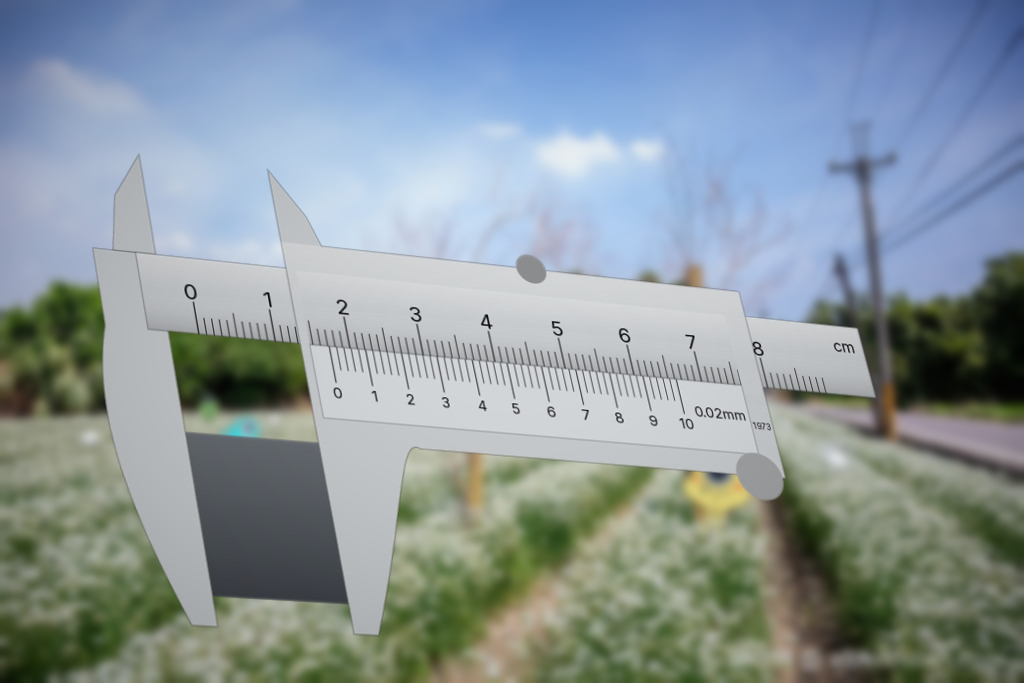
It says 17.2; mm
